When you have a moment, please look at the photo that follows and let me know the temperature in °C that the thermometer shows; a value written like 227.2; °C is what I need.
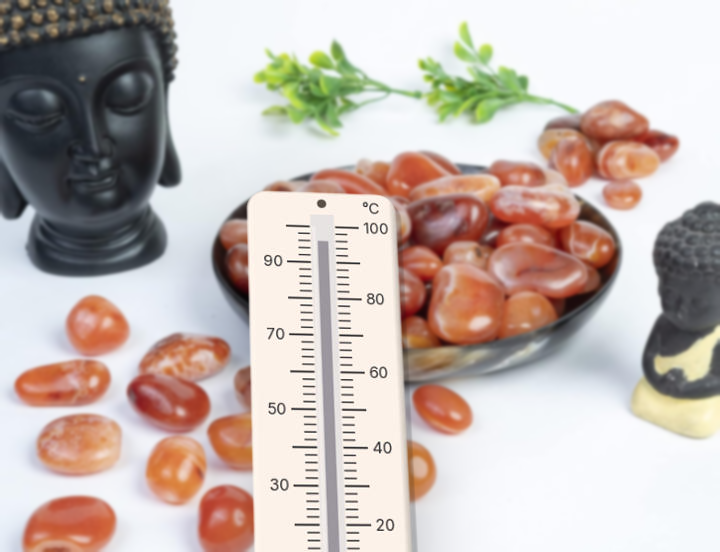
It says 96; °C
